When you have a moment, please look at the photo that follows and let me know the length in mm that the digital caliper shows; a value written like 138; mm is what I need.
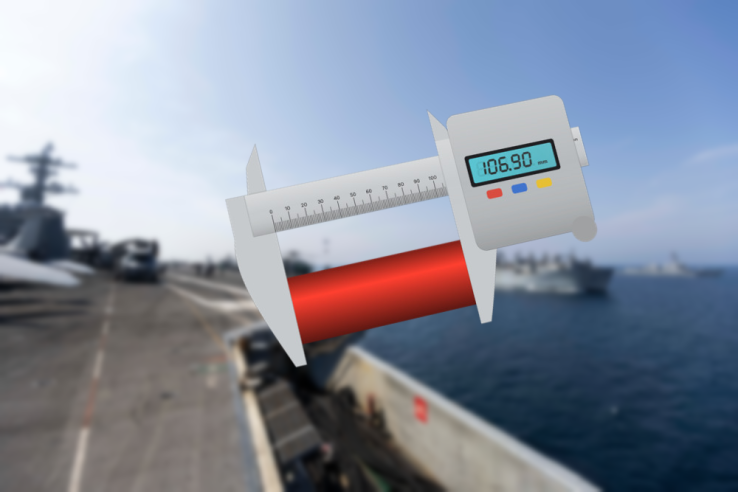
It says 106.90; mm
